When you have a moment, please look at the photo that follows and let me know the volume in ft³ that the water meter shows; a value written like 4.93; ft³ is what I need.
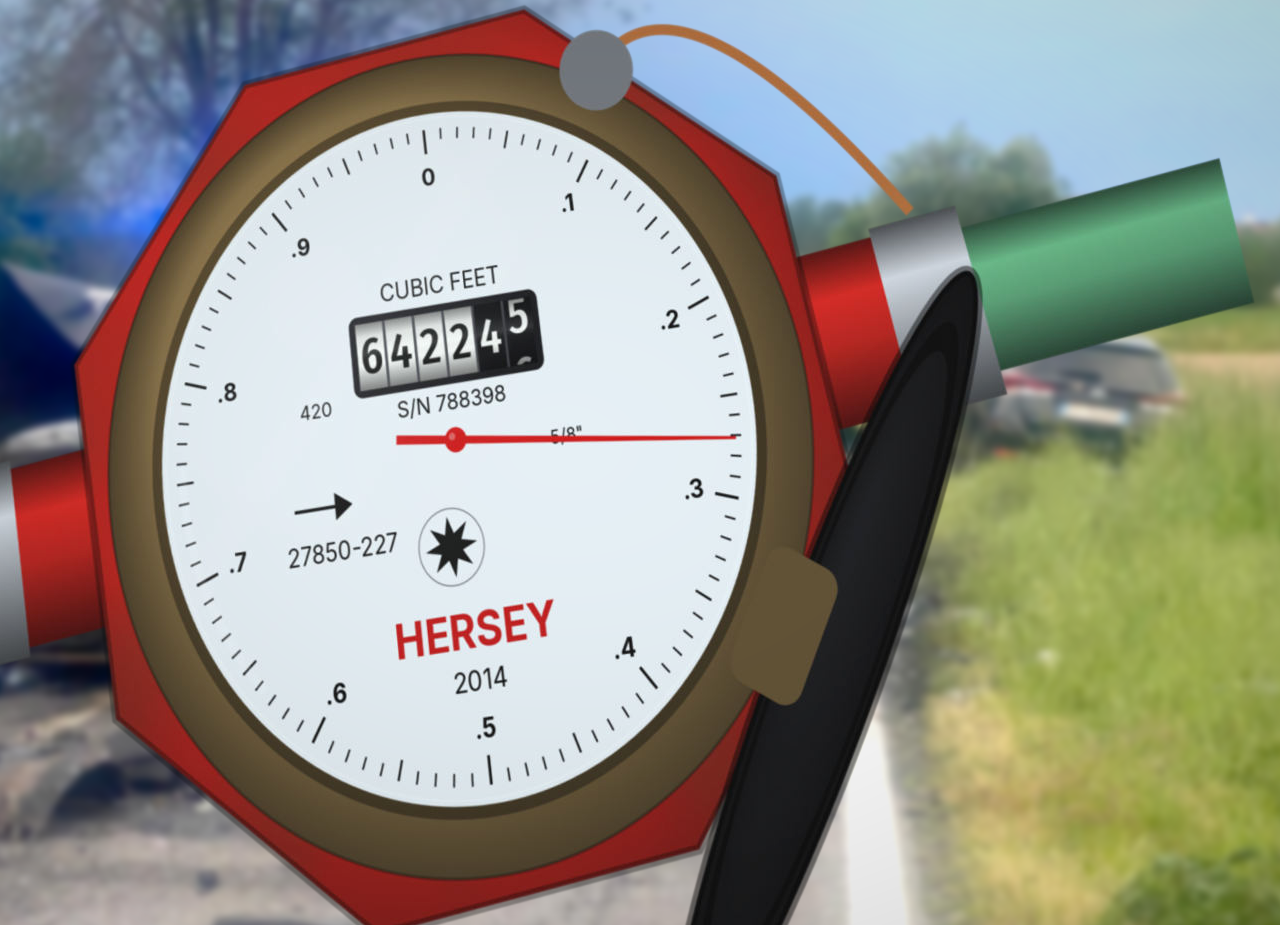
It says 642245.27; ft³
